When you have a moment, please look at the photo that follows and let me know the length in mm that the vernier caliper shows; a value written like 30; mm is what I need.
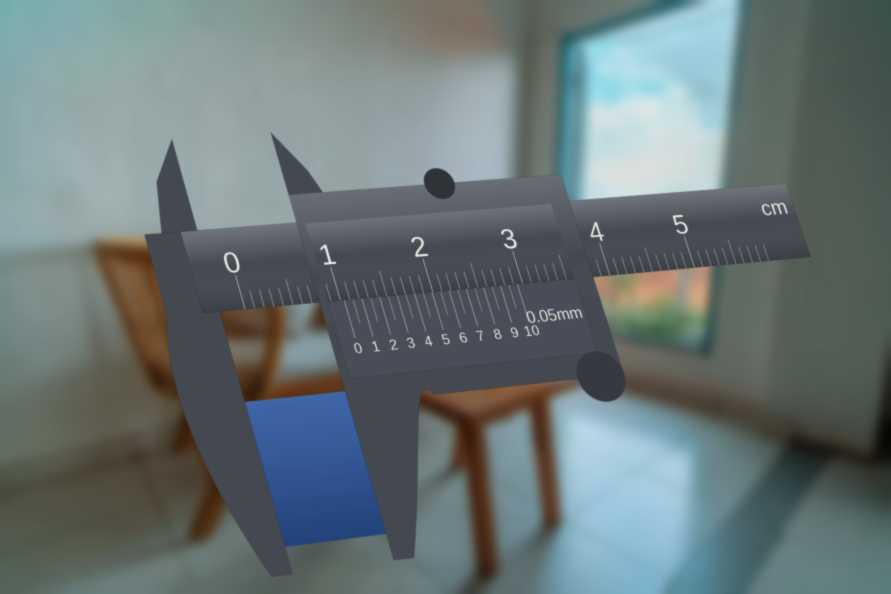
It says 10.4; mm
